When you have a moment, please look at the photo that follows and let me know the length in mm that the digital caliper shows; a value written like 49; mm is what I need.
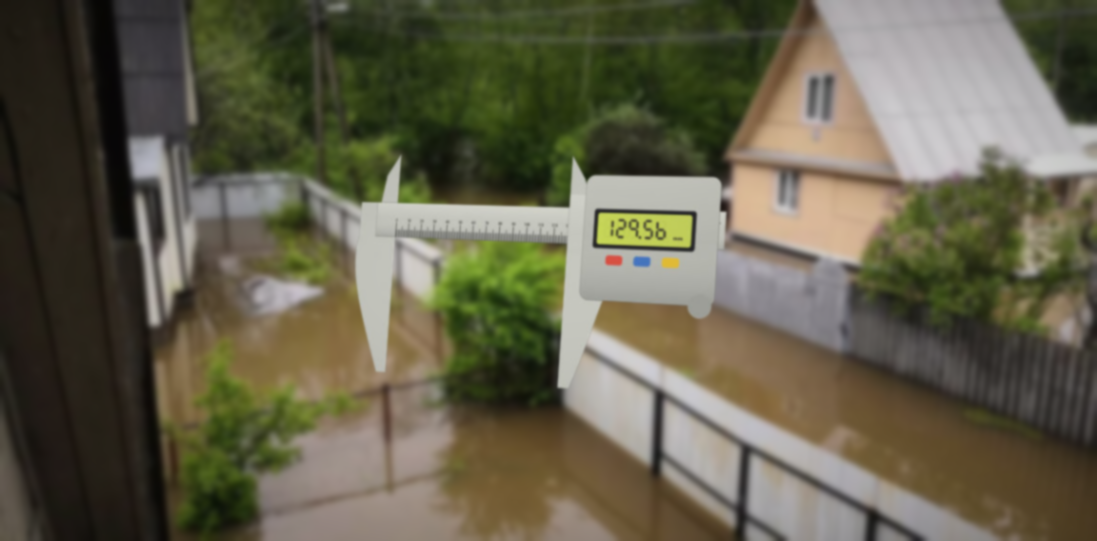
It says 129.56; mm
